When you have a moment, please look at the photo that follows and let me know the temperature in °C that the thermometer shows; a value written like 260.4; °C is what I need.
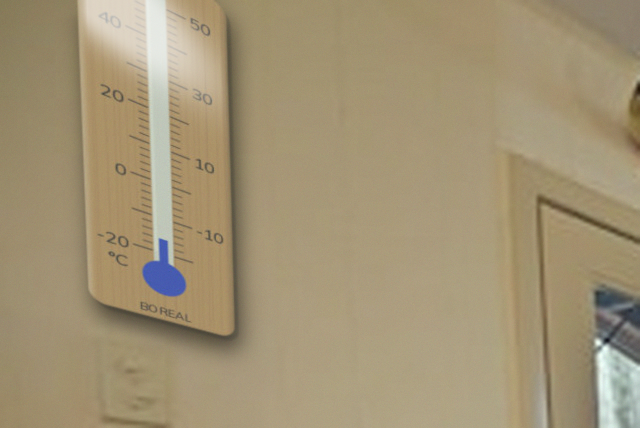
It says -16; °C
